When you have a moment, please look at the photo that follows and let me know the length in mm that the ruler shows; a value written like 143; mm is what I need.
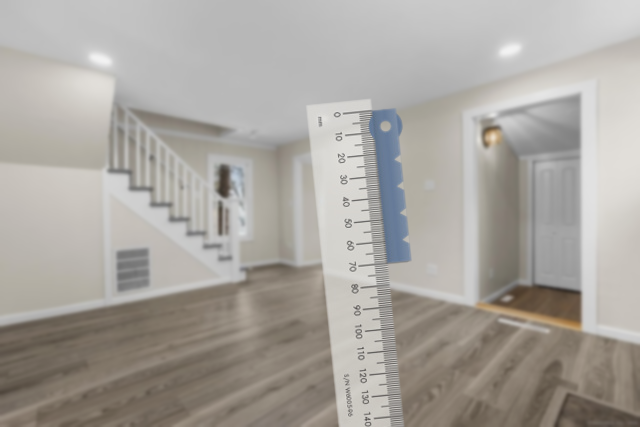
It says 70; mm
